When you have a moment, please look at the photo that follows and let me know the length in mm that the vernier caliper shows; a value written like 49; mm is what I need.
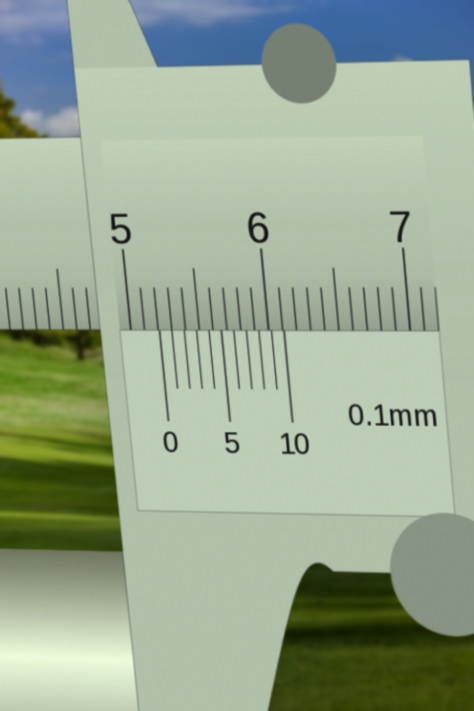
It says 52.1; mm
